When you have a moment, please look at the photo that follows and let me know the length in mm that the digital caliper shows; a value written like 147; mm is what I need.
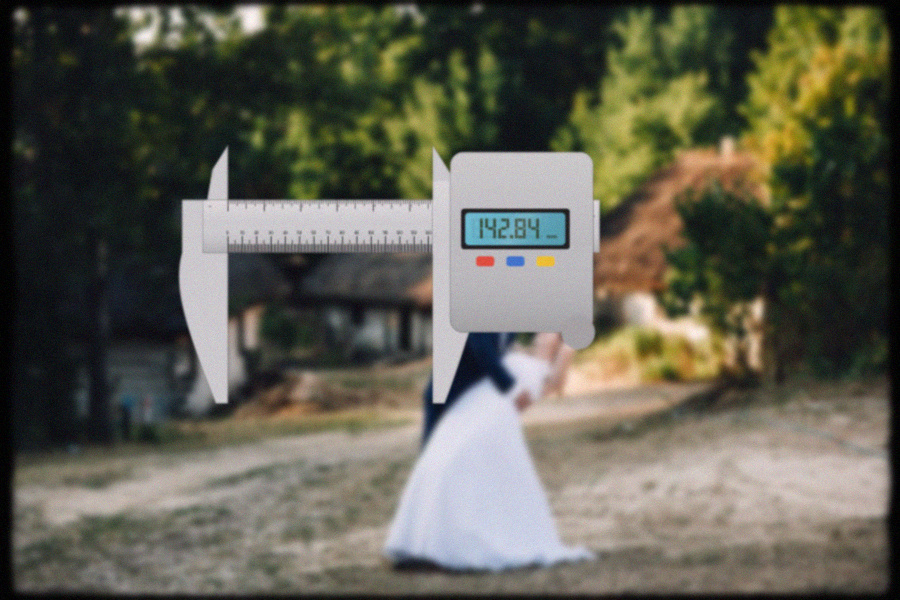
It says 142.84; mm
